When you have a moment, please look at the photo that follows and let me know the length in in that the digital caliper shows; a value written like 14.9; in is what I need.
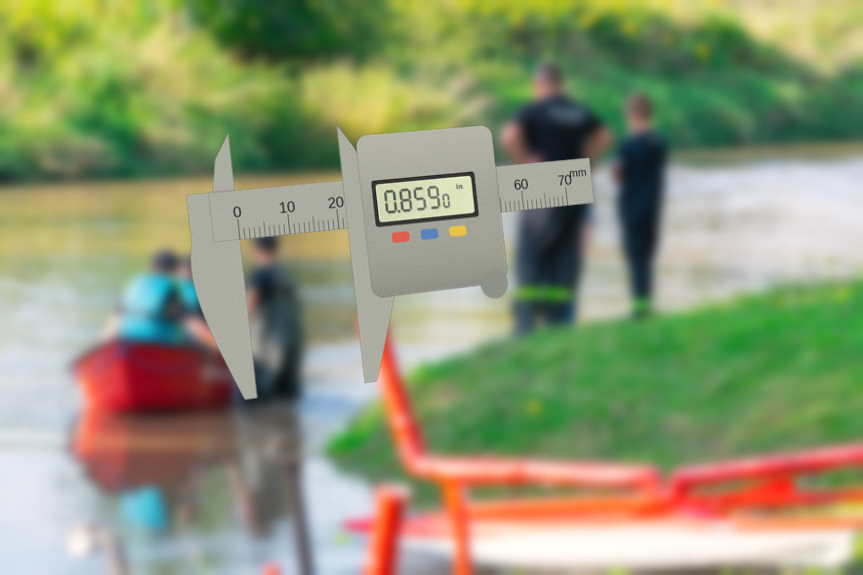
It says 0.8590; in
